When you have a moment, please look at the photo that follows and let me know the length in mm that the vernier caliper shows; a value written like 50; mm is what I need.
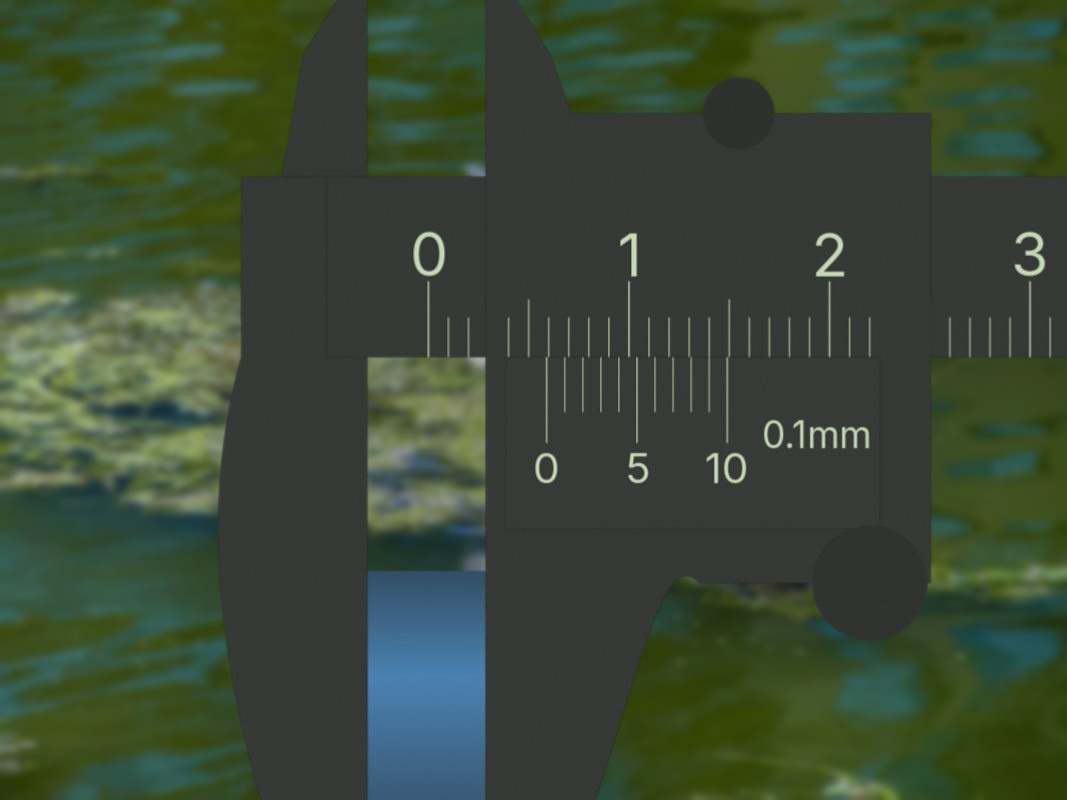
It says 5.9; mm
